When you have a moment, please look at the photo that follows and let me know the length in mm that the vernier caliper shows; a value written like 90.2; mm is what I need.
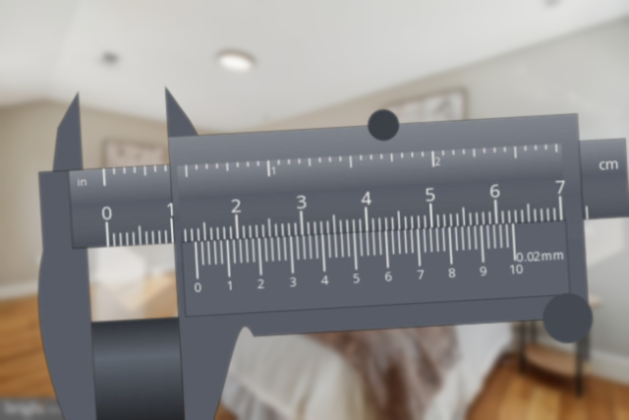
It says 13.5; mm
